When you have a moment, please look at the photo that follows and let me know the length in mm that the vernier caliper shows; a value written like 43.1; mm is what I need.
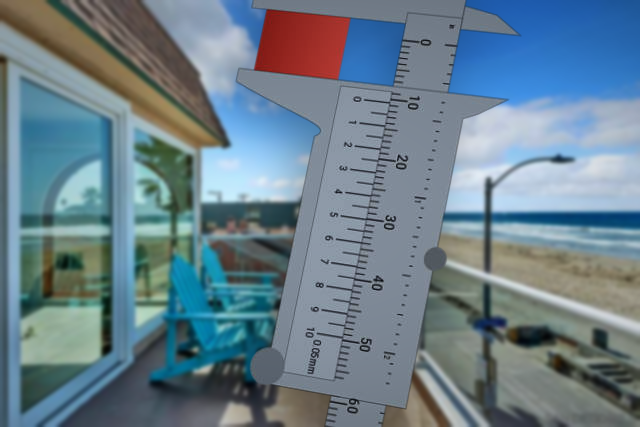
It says 10.6; mm
